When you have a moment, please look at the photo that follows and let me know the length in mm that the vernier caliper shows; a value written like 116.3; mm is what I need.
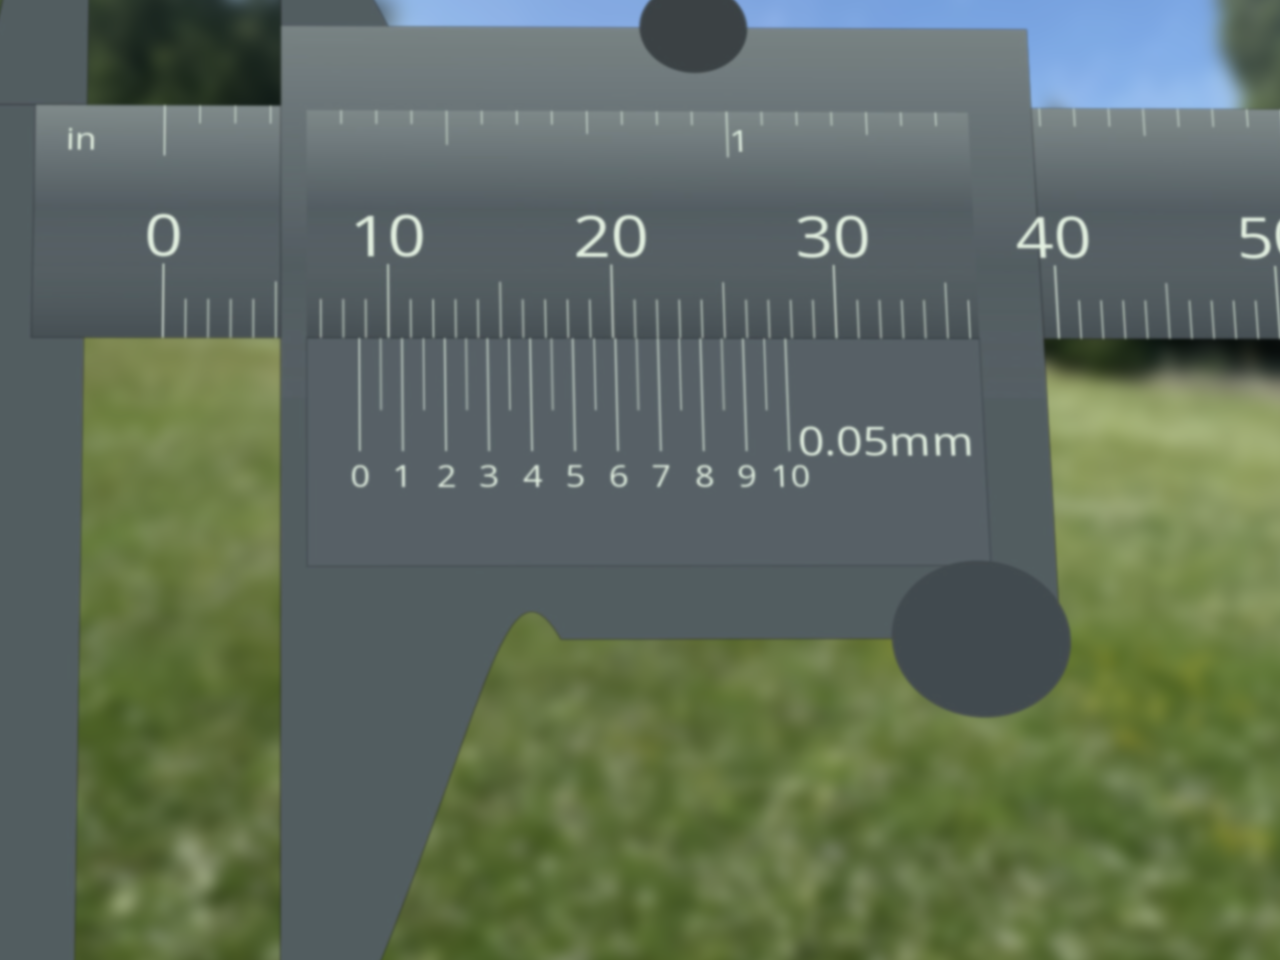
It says 8.7; mm
